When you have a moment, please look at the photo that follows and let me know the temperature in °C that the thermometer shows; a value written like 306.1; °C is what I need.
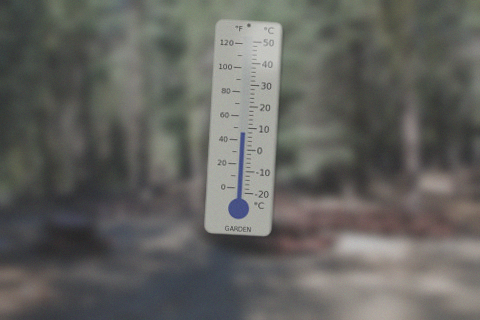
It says 8; °C
